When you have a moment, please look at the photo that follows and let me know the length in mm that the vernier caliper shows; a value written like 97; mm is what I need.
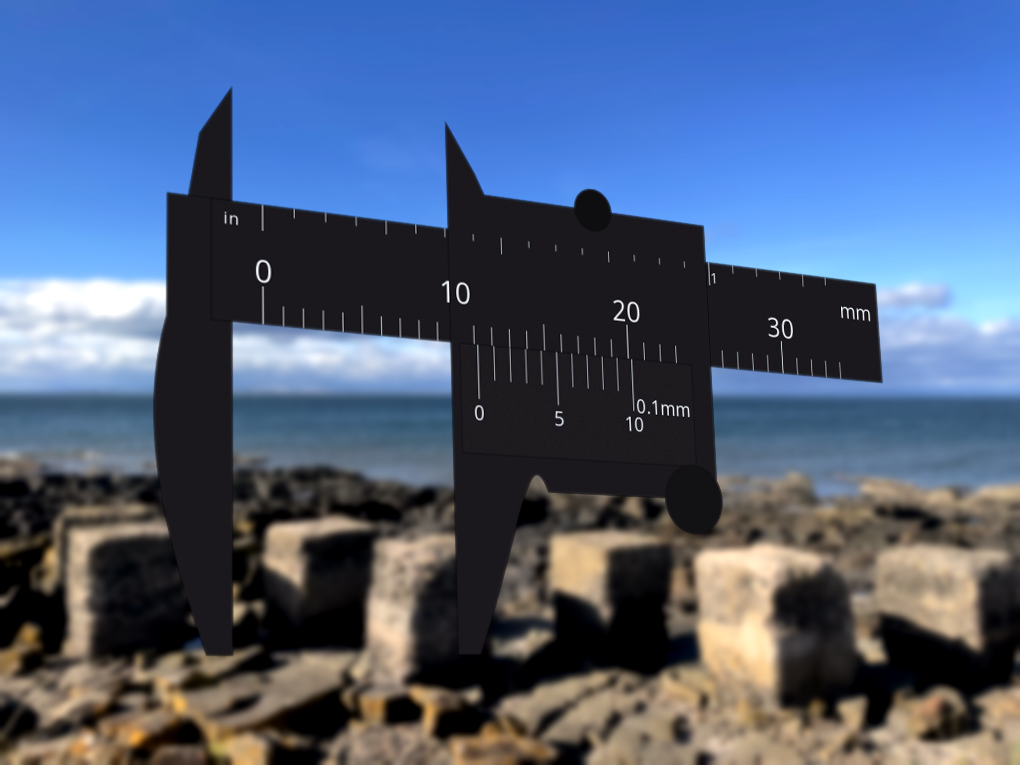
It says 11.2; mm
